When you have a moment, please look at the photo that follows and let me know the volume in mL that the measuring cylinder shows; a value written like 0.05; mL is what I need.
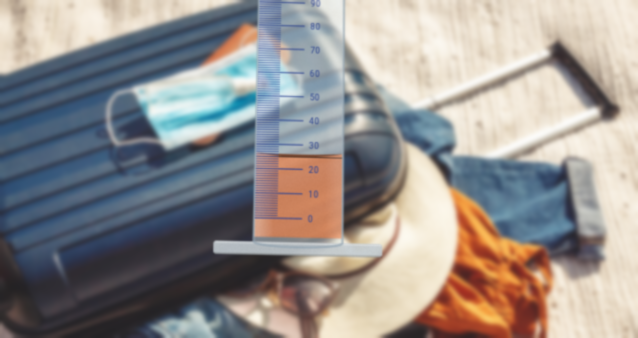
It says 25; mL
